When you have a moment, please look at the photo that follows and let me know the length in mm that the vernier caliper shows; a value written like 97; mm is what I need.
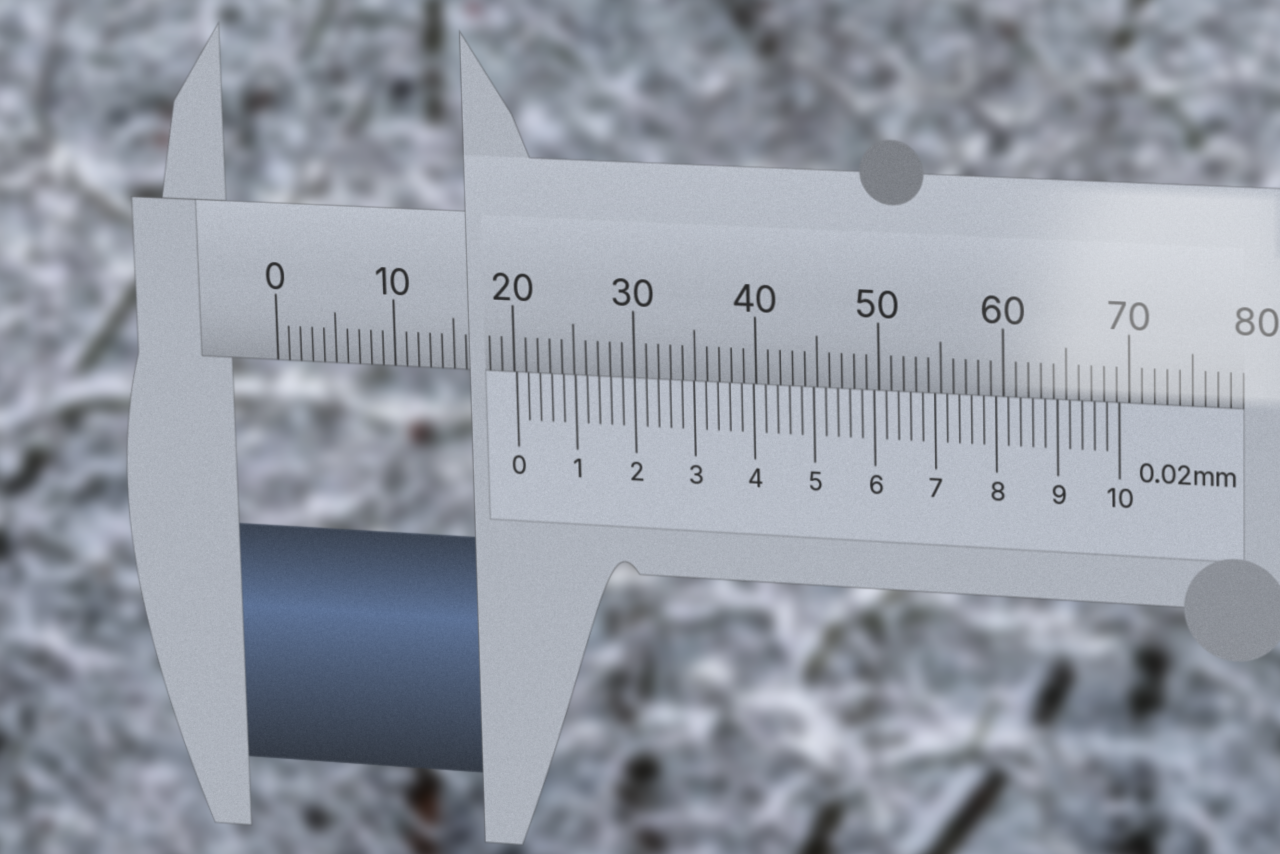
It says 20.2; mm
